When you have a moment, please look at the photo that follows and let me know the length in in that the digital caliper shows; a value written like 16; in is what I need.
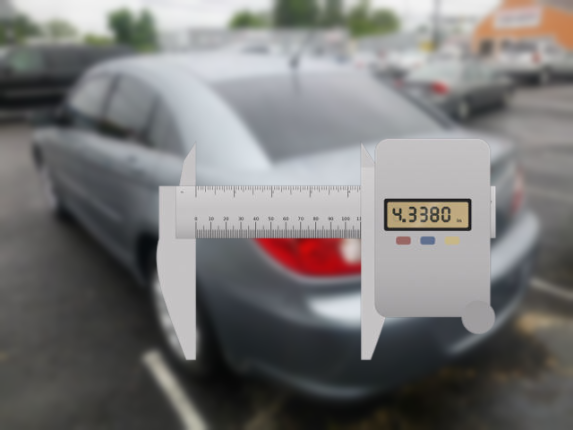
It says 4.3380; in
